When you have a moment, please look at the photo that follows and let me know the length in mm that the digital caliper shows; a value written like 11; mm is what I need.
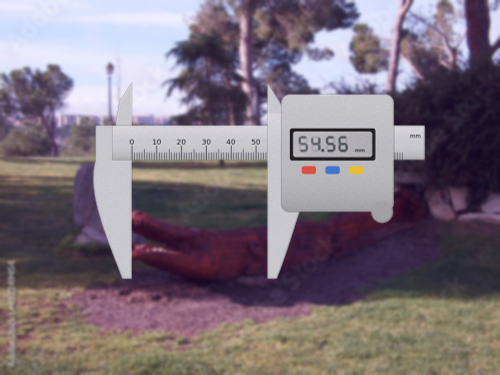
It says 54.56; mm
